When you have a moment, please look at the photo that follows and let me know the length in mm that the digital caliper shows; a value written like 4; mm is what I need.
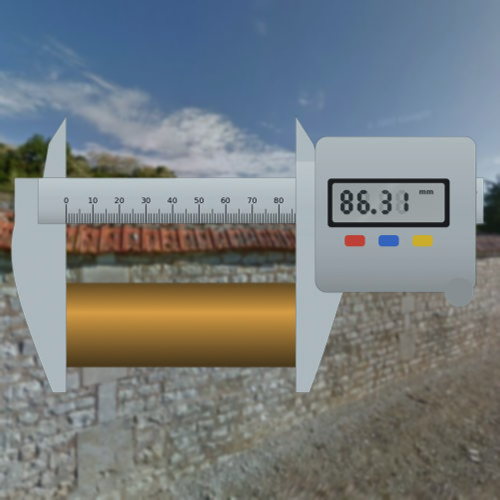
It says 86.31; mm
